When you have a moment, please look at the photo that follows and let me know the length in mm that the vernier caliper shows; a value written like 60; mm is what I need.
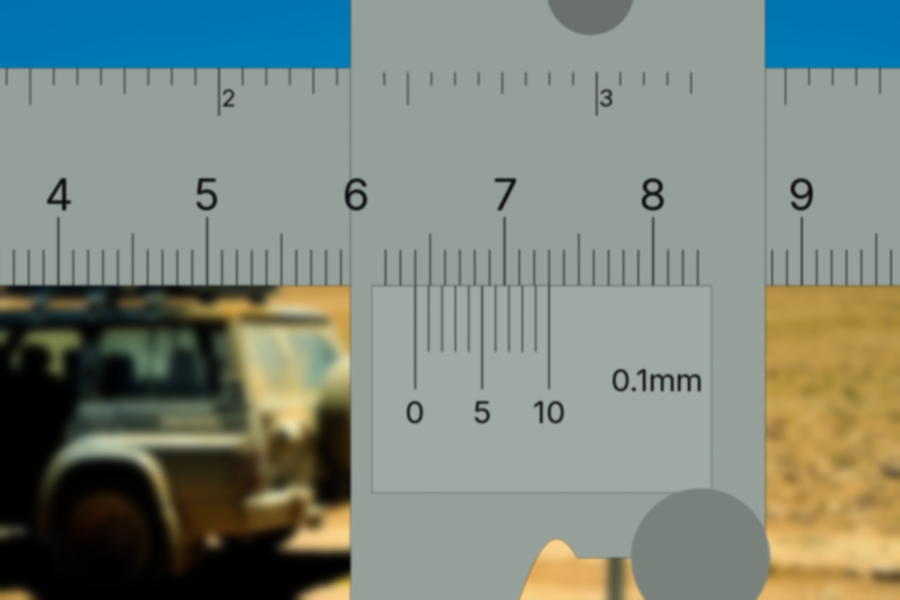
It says 64.0; mm
